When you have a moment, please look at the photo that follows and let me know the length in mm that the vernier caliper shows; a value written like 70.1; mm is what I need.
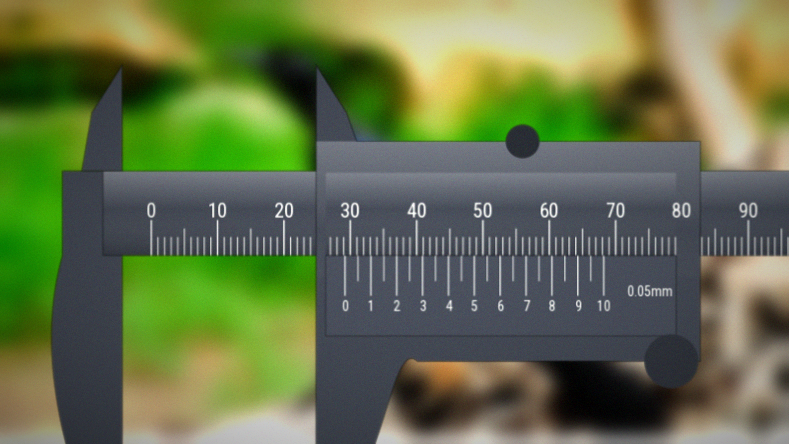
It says 29.2; mm
